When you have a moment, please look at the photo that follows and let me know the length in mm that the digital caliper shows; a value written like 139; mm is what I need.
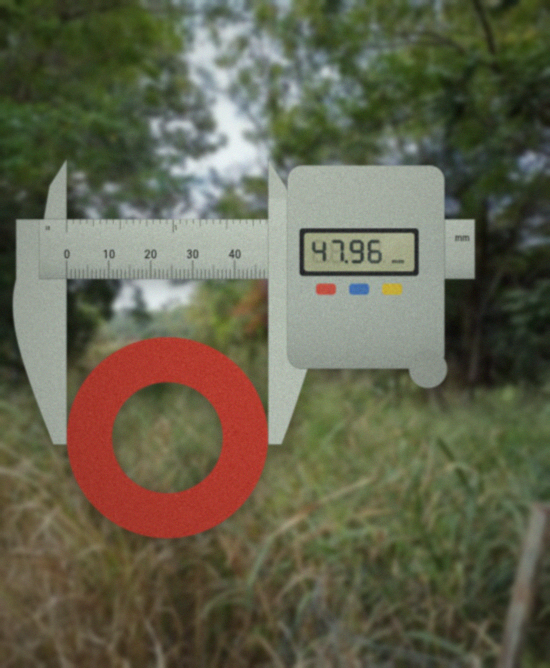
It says 47.96; mm
